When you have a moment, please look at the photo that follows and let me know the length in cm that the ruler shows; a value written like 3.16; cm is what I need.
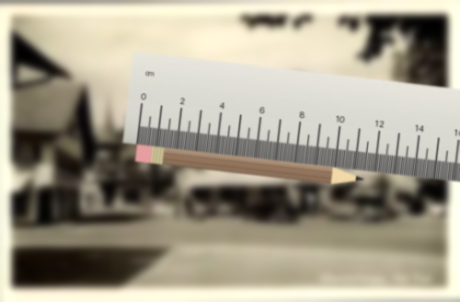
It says 11.5; cm
